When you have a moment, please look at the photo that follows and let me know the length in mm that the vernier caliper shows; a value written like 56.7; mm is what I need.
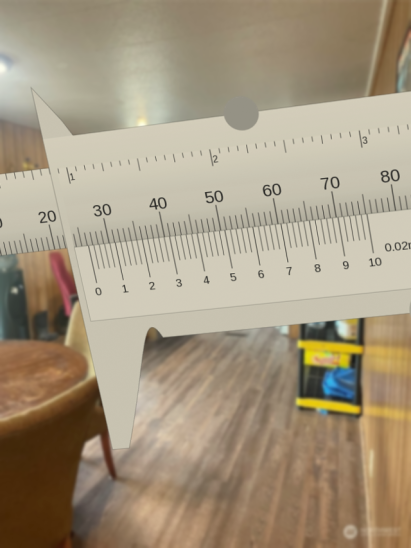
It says 26.2; mm
